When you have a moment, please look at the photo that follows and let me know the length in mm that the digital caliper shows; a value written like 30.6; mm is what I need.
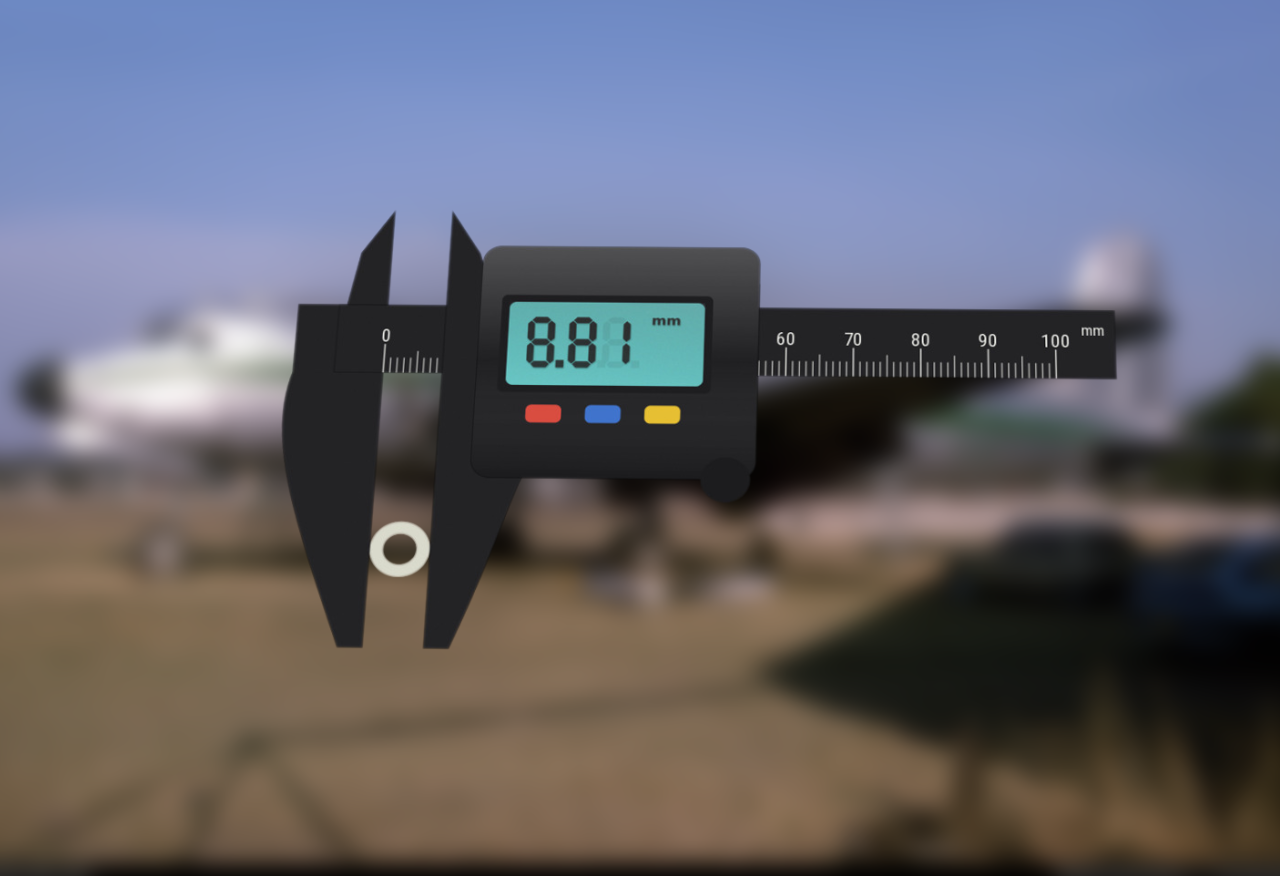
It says 8.81; mm
